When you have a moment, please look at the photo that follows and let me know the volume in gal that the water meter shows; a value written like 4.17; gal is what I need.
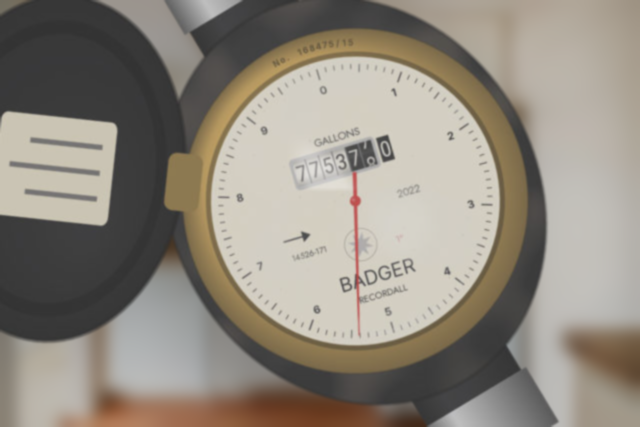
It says 7753775.4; gal
